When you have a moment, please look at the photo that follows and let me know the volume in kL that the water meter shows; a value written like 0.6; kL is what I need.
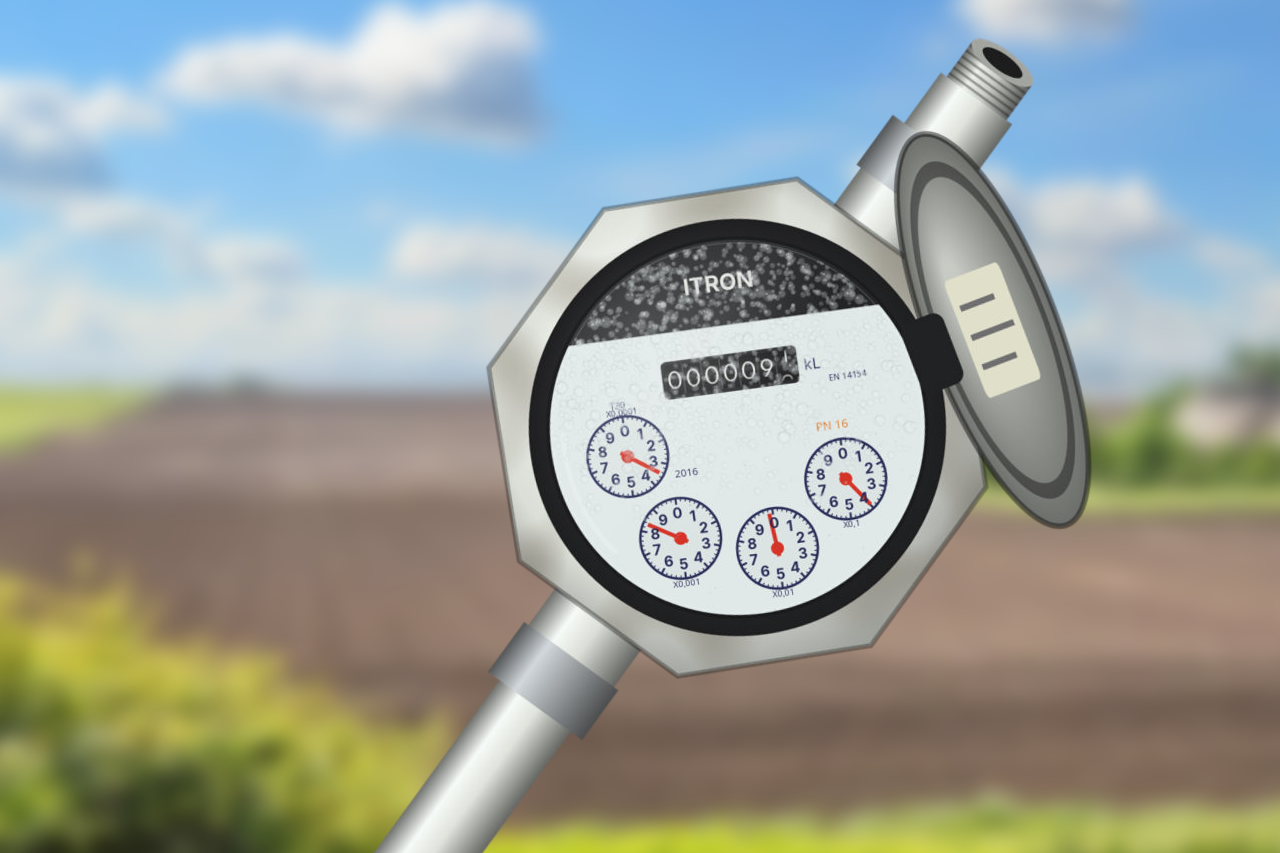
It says 91.3983; kL
